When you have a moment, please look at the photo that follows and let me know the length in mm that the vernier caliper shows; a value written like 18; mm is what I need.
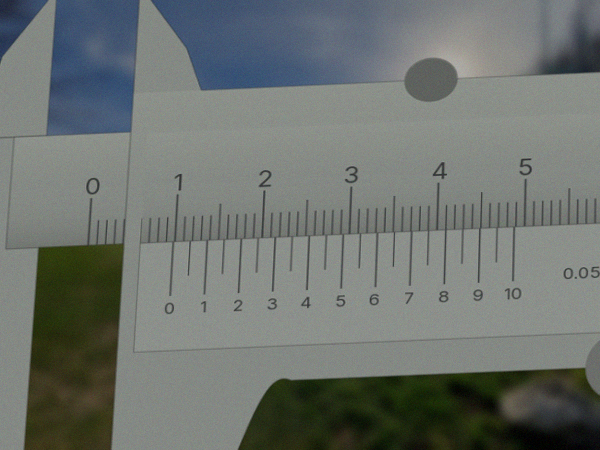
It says 9.8; mm
